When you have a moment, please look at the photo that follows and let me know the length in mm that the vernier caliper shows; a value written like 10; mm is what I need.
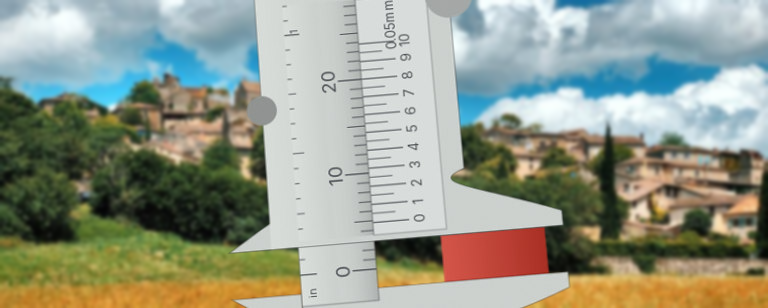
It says 4.8; mm
